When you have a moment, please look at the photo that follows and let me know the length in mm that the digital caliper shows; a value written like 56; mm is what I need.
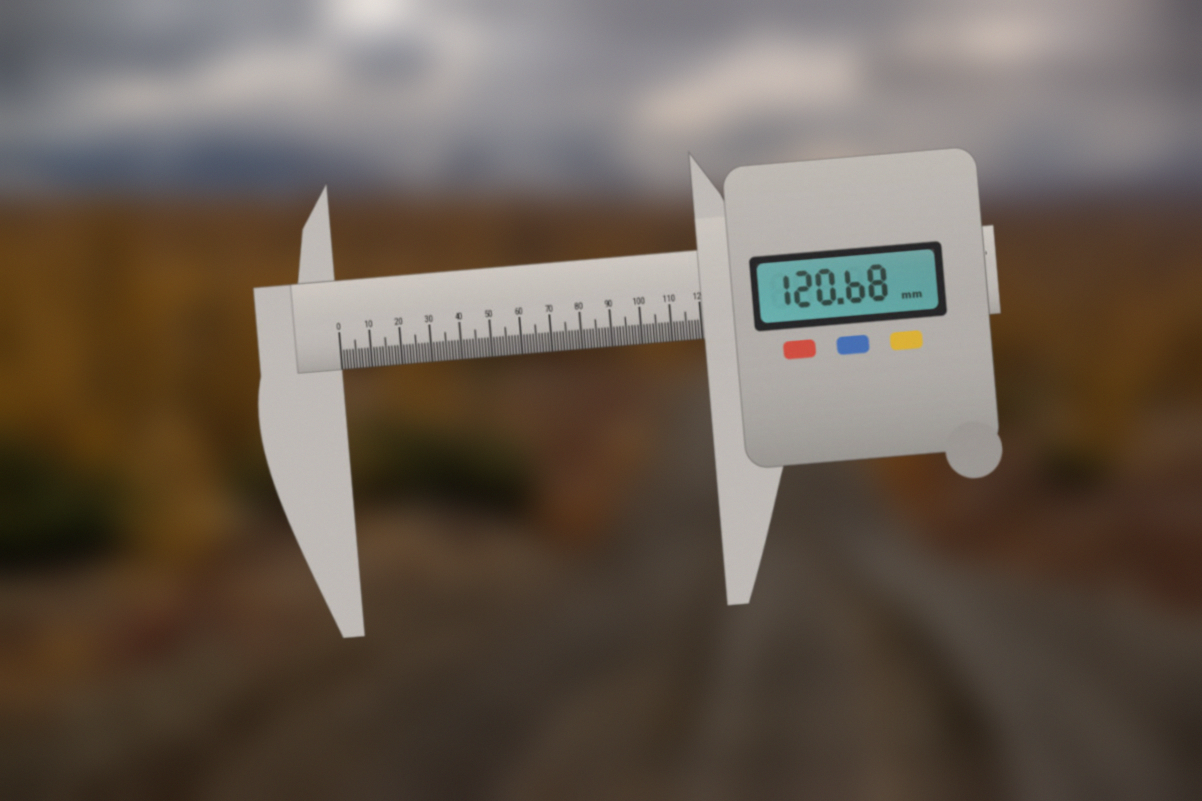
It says 120.68; mm
